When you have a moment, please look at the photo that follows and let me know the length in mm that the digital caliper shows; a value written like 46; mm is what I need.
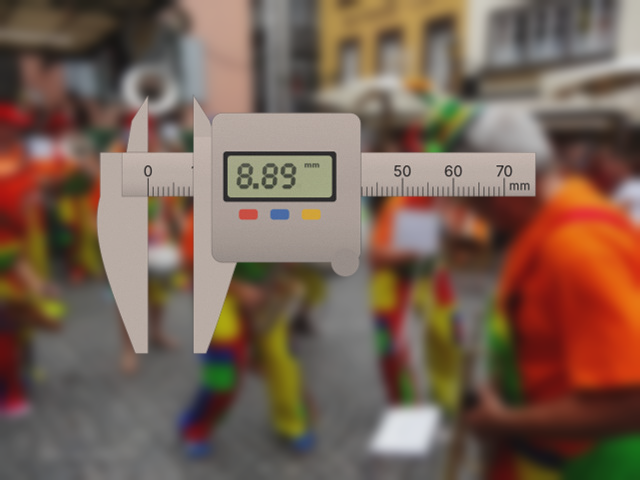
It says 8.89; mm
